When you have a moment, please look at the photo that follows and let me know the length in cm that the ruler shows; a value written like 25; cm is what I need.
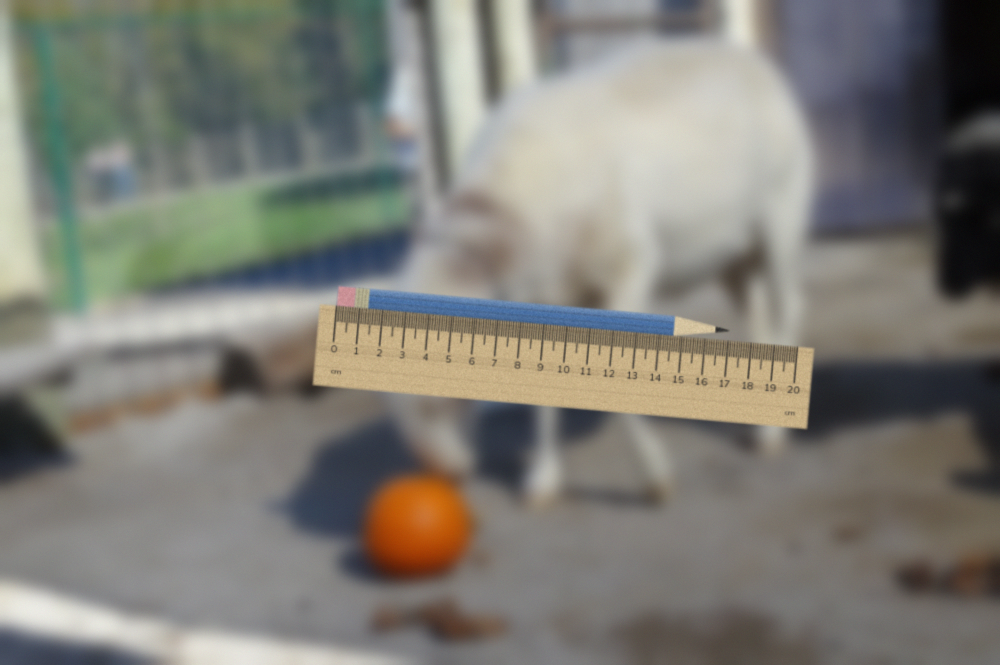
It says 17; cm
